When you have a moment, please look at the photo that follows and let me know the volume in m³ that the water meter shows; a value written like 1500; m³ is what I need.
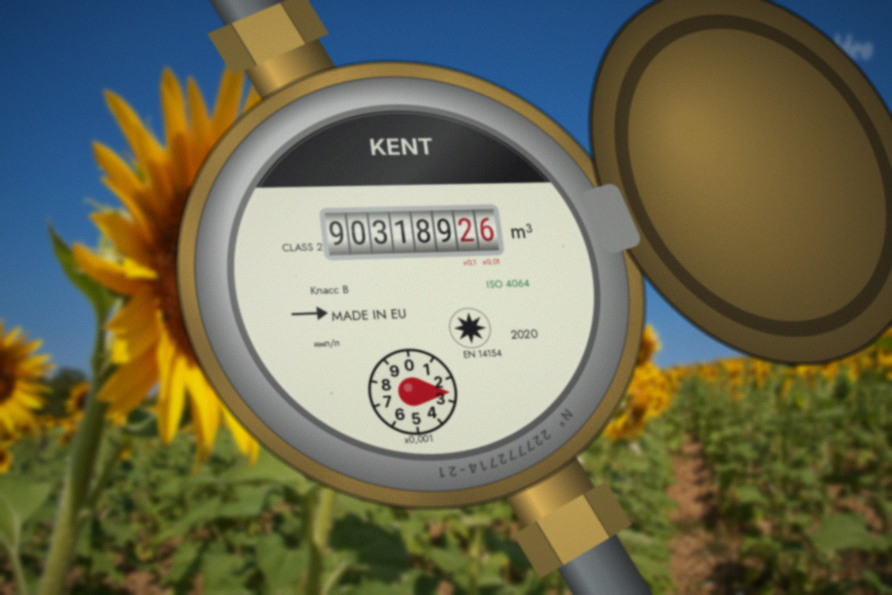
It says 903189.262; m³
